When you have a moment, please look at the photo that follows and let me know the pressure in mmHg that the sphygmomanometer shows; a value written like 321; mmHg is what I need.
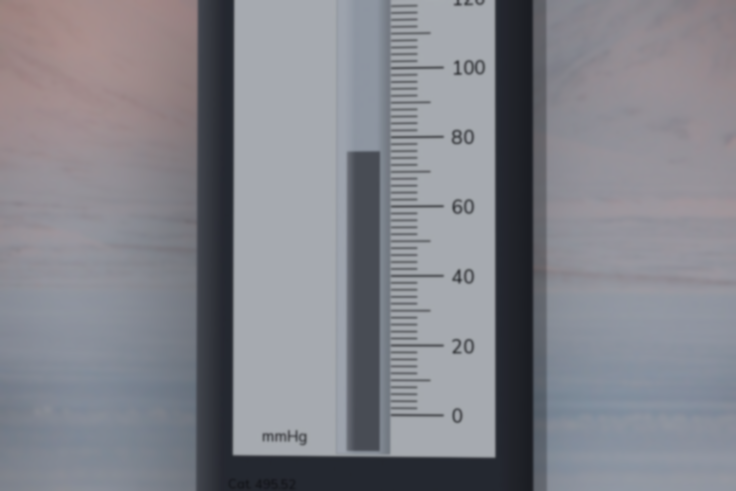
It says 76; mmHg
